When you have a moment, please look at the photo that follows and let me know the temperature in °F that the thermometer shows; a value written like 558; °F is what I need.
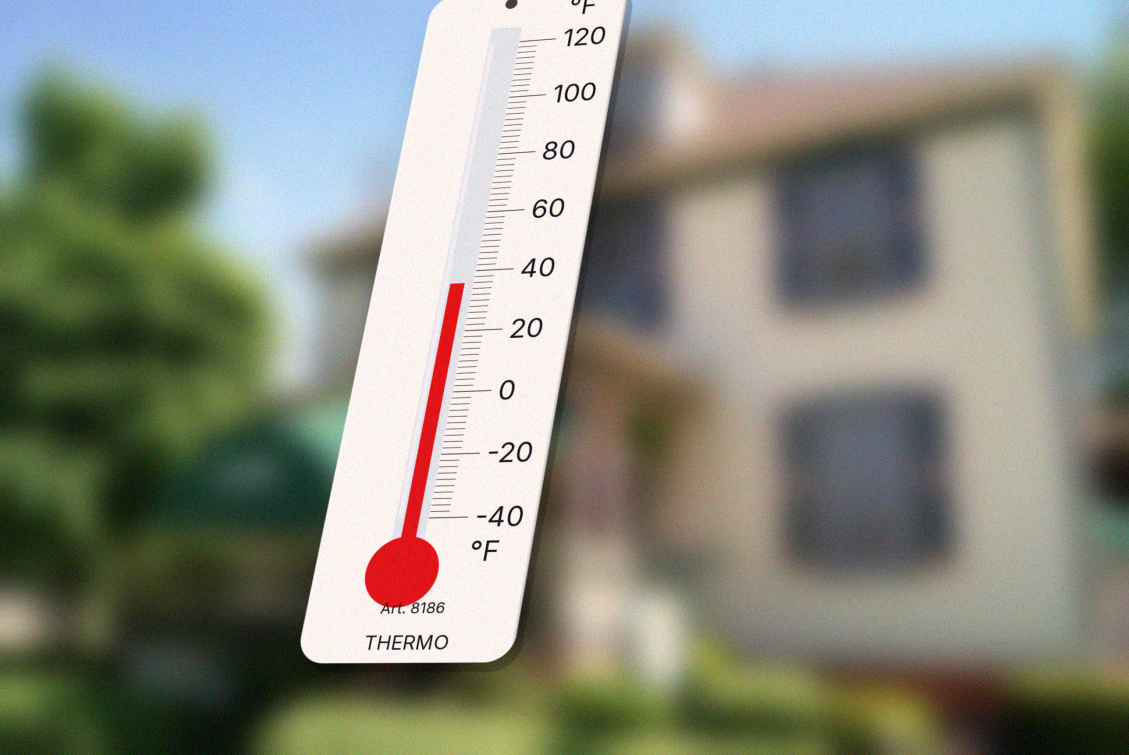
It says 36; °F
